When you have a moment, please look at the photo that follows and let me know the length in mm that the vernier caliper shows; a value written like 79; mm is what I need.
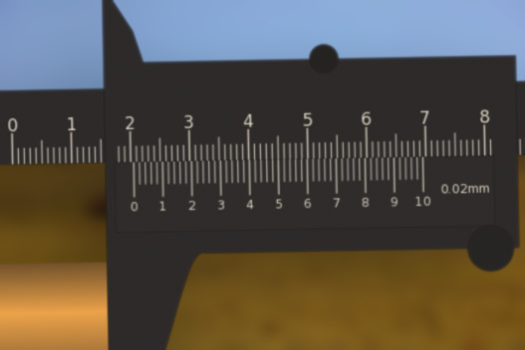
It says 20.5; mm
